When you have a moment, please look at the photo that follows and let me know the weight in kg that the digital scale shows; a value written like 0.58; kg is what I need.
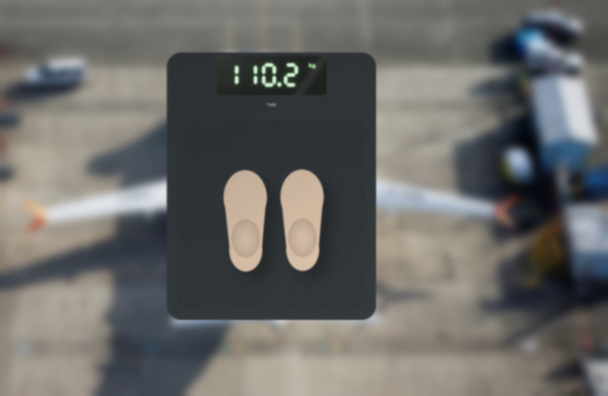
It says 110.2; kg
